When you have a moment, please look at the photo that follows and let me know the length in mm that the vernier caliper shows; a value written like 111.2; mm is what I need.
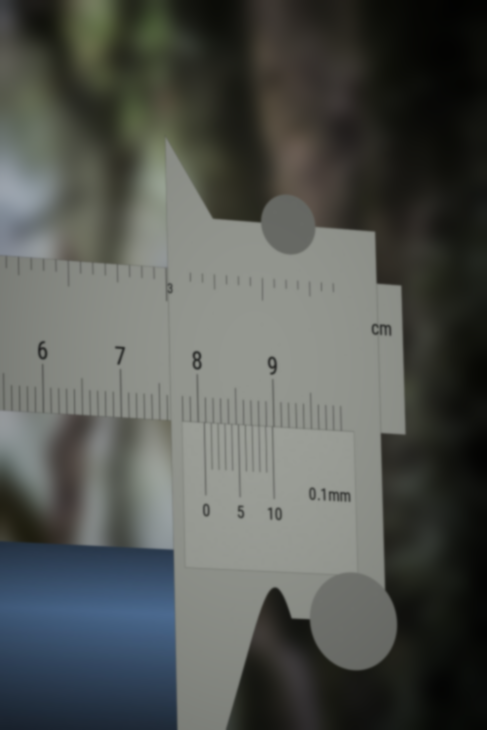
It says 80.8; mm
